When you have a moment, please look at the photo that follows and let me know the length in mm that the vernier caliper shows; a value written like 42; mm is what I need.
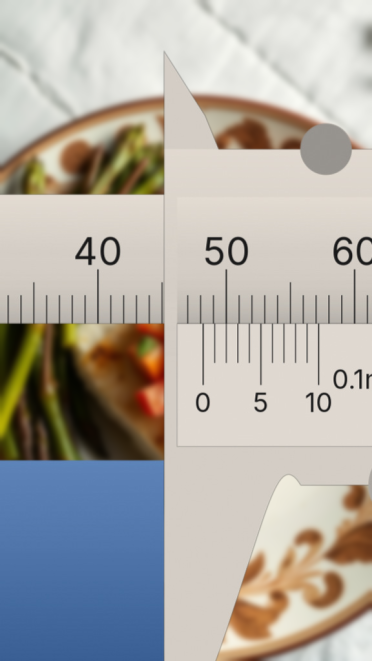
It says 48.2; mm
